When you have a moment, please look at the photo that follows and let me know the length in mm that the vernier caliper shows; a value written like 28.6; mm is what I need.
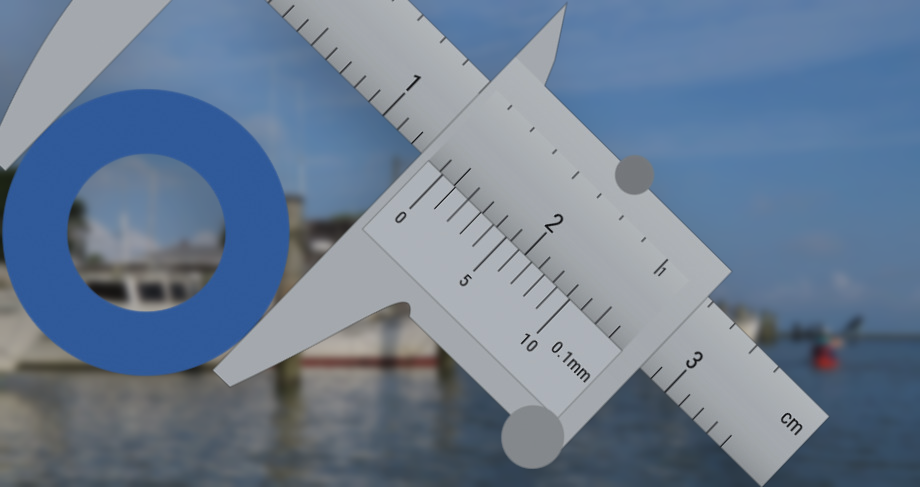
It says 14.2; mm
